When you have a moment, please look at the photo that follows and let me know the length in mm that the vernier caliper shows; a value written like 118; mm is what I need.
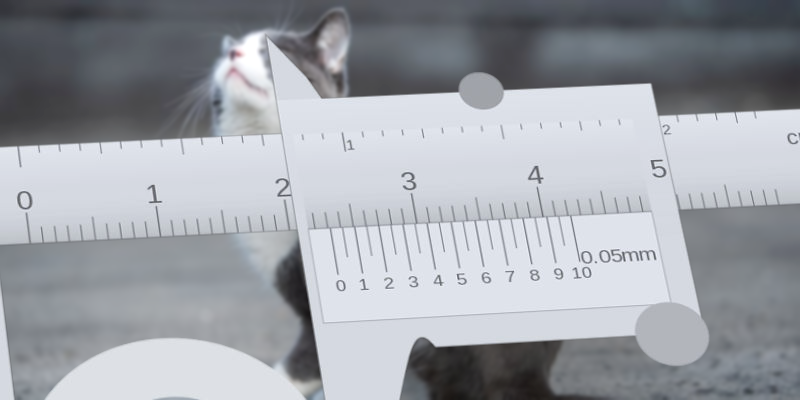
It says 23.2; mm
